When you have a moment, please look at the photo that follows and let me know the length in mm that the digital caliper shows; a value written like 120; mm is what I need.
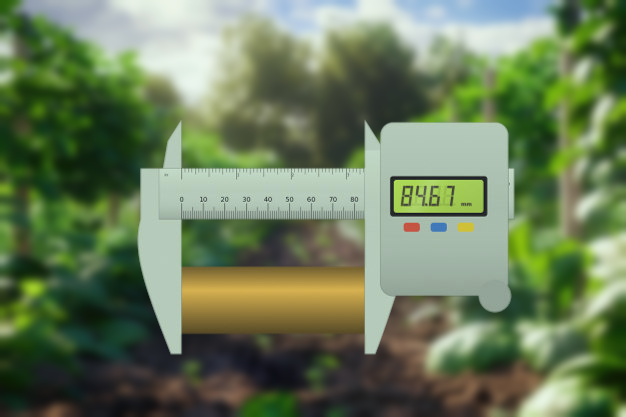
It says 84.67; mm
